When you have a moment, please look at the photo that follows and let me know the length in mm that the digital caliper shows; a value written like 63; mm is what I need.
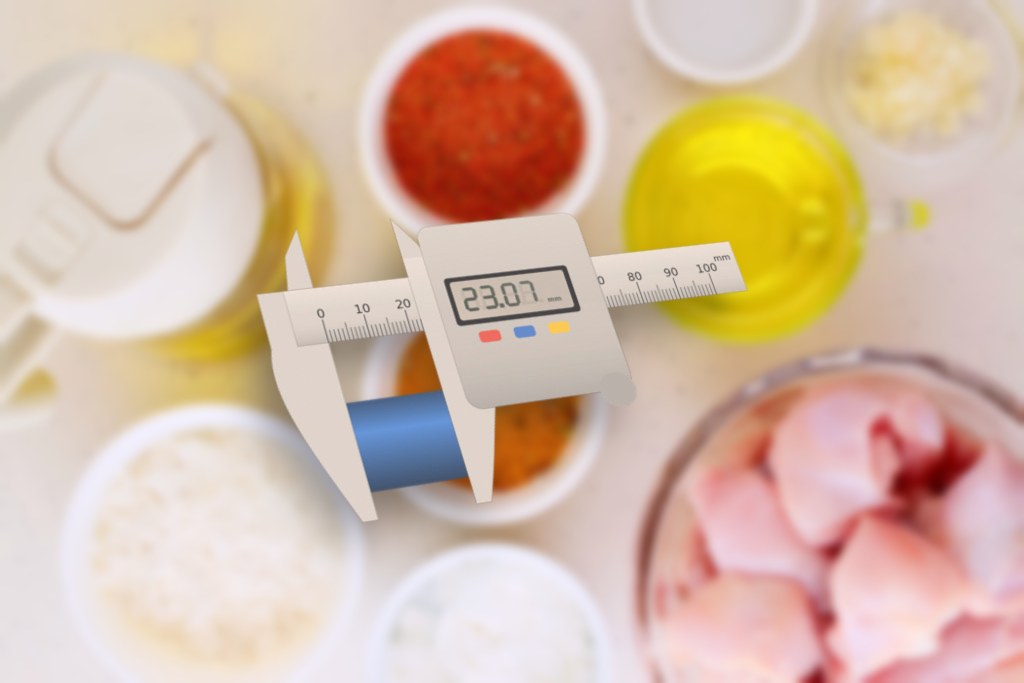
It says 23.07; mm
